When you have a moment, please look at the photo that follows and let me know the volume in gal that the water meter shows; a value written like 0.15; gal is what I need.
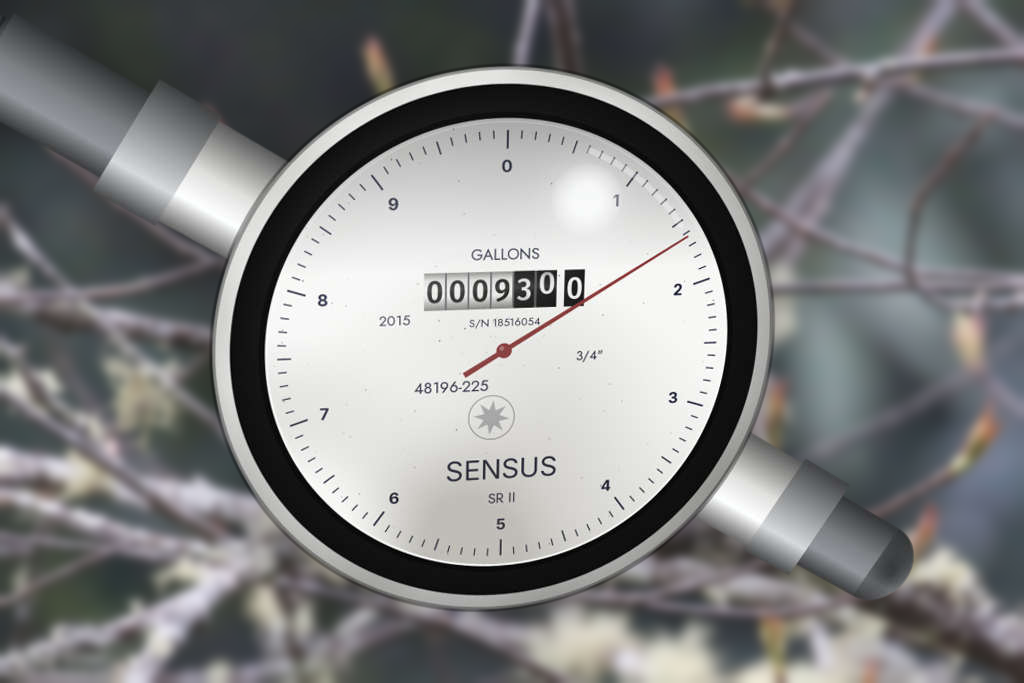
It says 9301.6; gal
